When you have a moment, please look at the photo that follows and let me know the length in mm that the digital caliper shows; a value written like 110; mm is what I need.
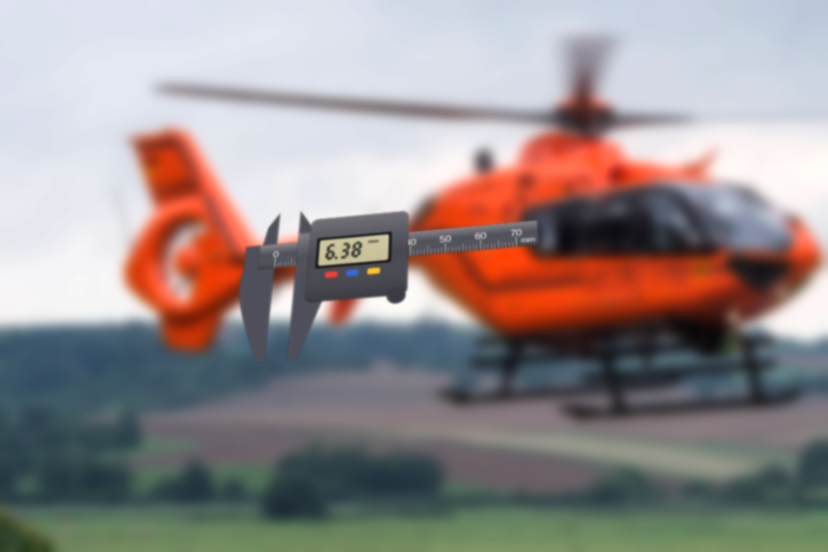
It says 6.38; mm
